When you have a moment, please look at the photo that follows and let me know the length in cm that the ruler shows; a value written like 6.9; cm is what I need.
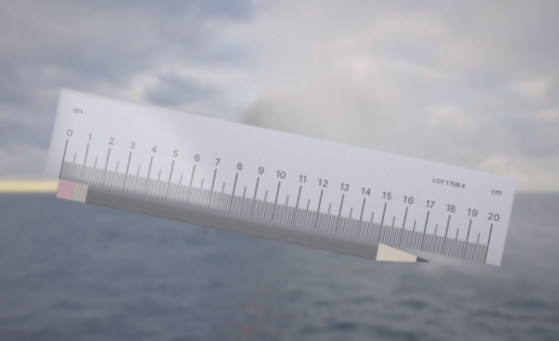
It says 17.5; cm
